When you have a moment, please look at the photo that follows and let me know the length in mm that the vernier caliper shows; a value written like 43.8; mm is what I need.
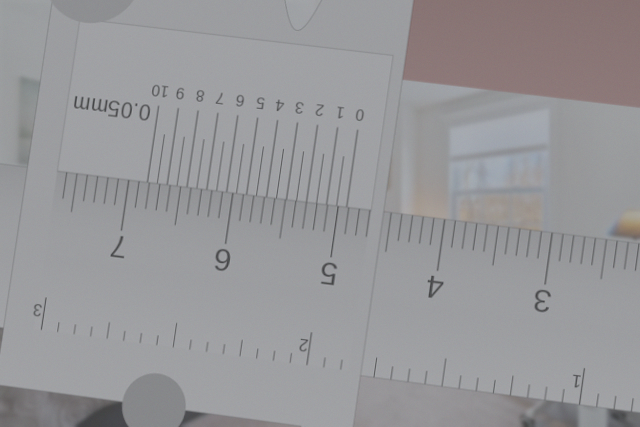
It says 49.2; mm
